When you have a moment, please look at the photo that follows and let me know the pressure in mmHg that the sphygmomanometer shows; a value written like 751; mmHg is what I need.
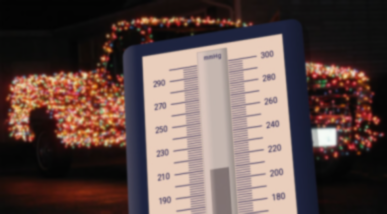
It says 210; mmHg
